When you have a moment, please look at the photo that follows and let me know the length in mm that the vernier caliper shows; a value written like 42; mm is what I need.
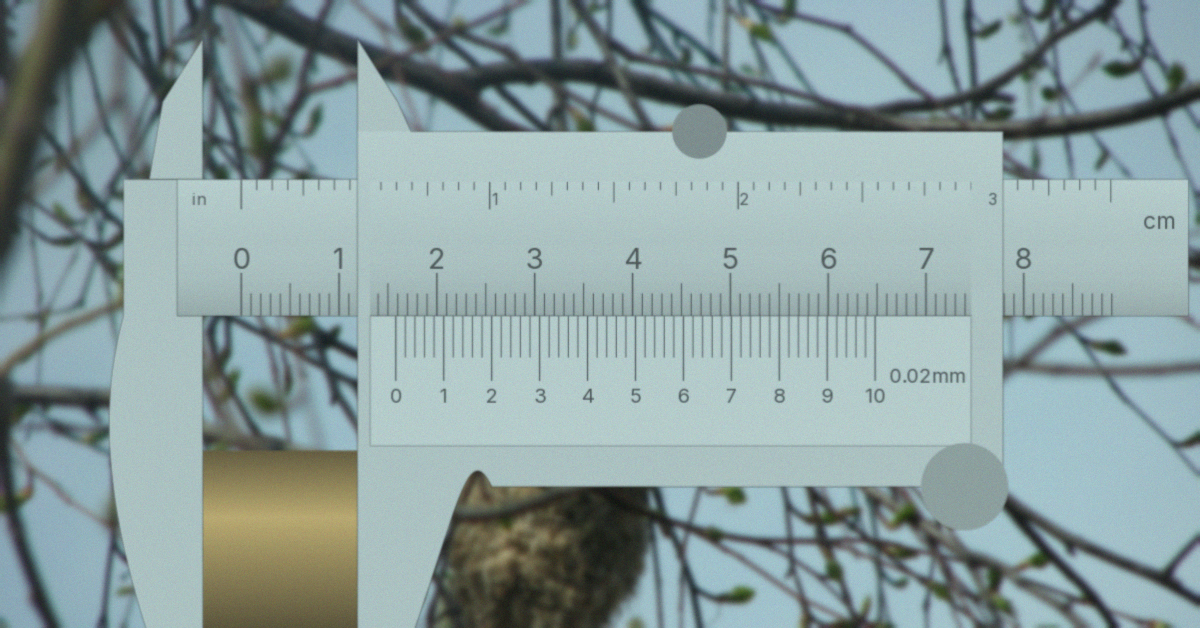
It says 15.8; mm
